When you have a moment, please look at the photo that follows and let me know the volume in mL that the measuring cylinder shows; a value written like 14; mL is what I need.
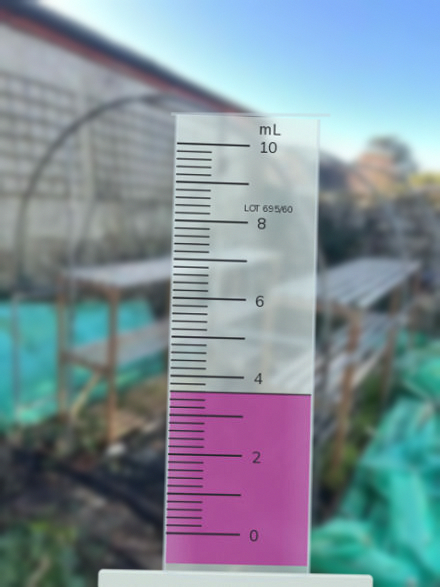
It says 3.6; mL
